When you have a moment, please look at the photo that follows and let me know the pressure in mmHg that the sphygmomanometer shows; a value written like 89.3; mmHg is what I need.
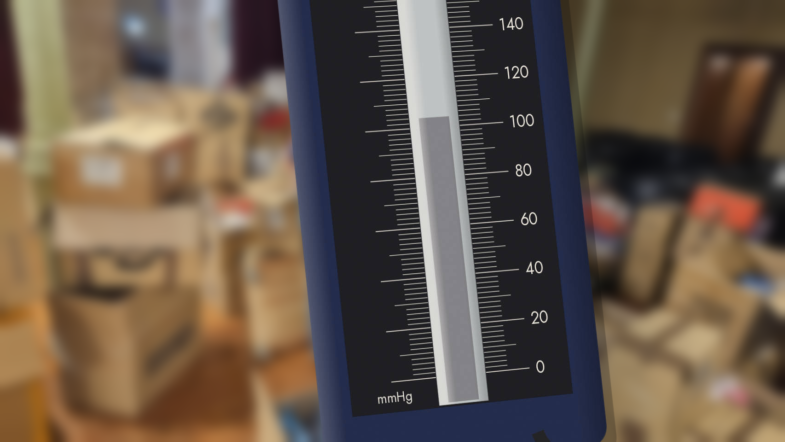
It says 104; mmHg
